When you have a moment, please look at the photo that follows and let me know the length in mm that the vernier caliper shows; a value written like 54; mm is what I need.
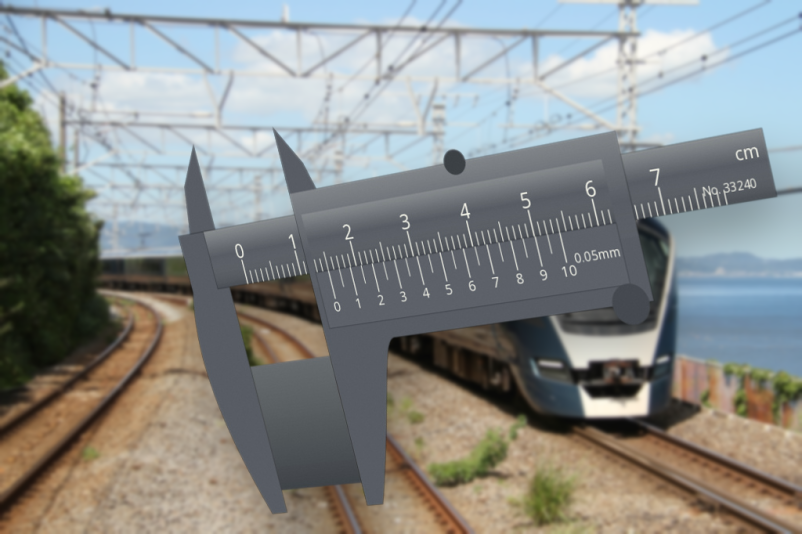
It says 15.0; mm
